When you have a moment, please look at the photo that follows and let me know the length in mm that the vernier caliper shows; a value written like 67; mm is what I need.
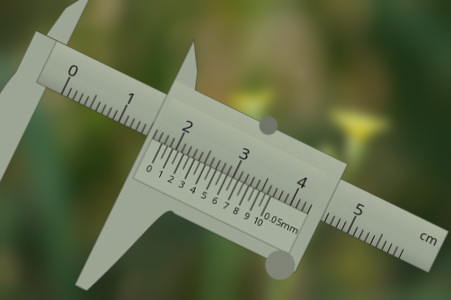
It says 17.6; mm
